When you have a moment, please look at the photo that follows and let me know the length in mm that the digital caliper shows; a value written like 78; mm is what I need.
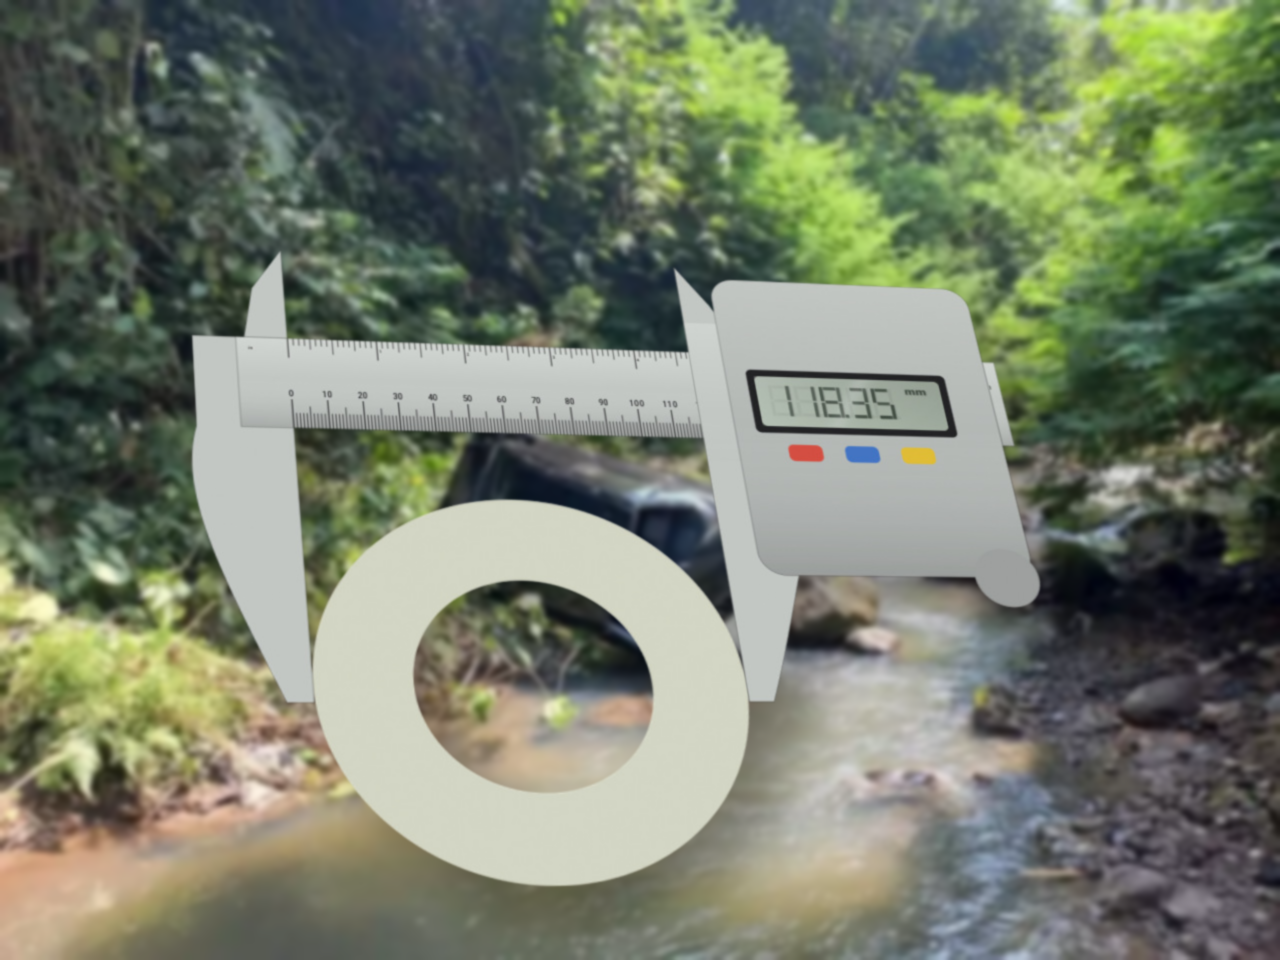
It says 118.35; mm
